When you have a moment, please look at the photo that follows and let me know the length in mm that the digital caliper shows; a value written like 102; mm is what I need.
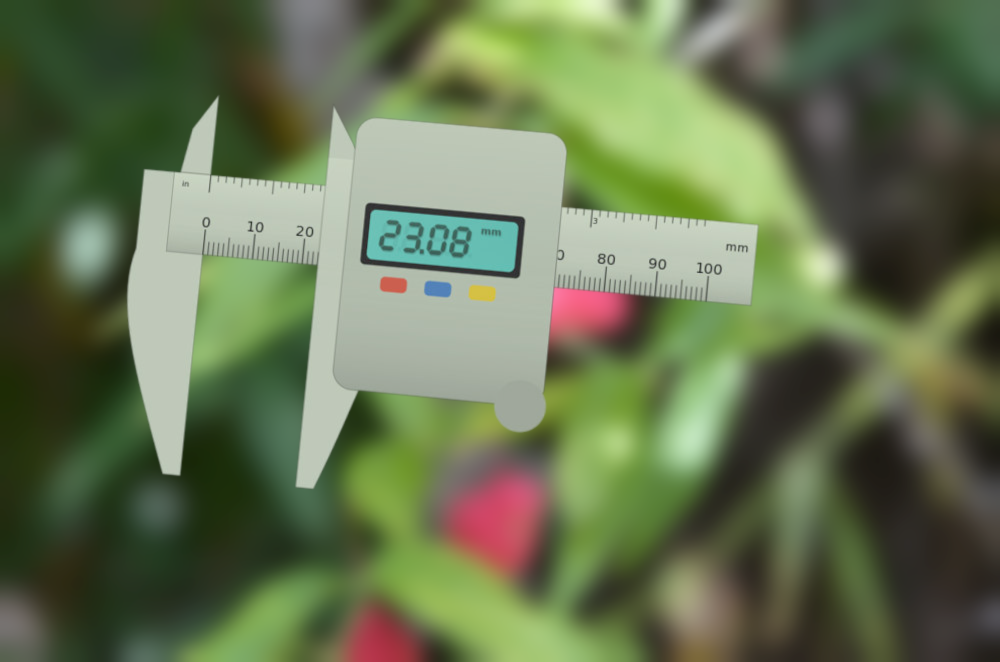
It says 23.08; mm
